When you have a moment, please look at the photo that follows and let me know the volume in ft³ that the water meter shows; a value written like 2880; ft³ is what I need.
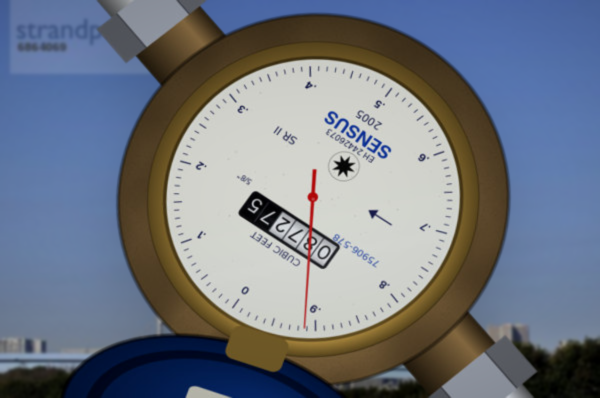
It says 87274.91; ft³
